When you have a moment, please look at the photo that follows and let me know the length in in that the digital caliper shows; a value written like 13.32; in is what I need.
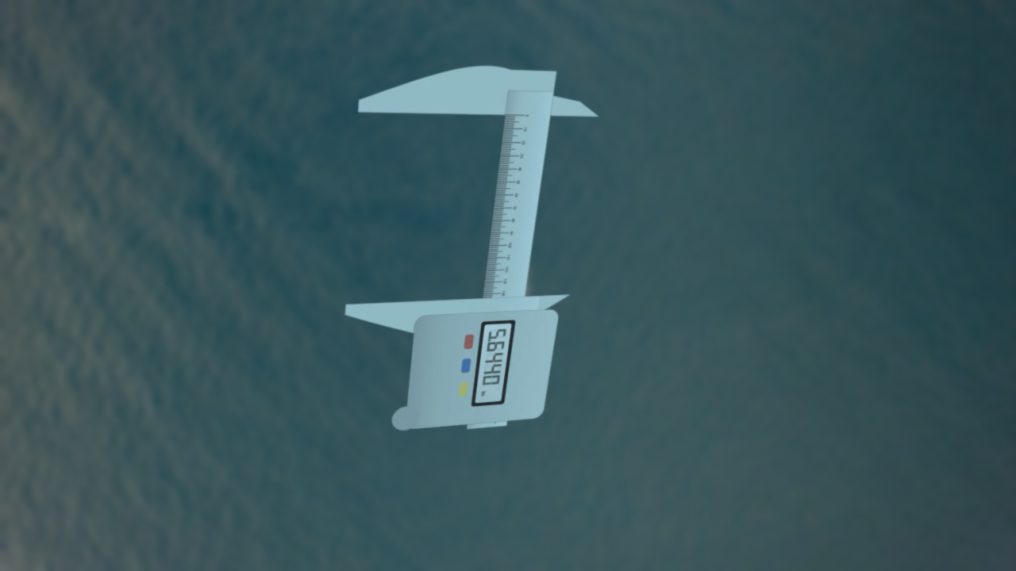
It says 5.6440; in
